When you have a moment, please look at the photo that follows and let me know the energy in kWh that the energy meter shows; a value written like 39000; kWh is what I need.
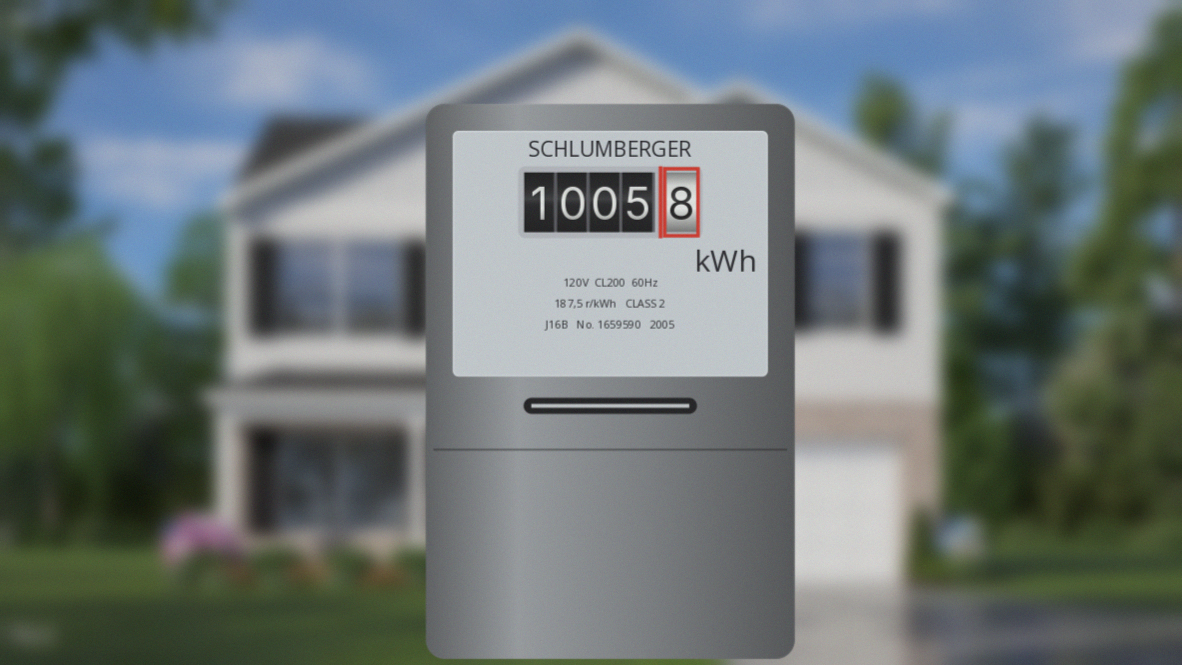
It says 1005.8; kWh
